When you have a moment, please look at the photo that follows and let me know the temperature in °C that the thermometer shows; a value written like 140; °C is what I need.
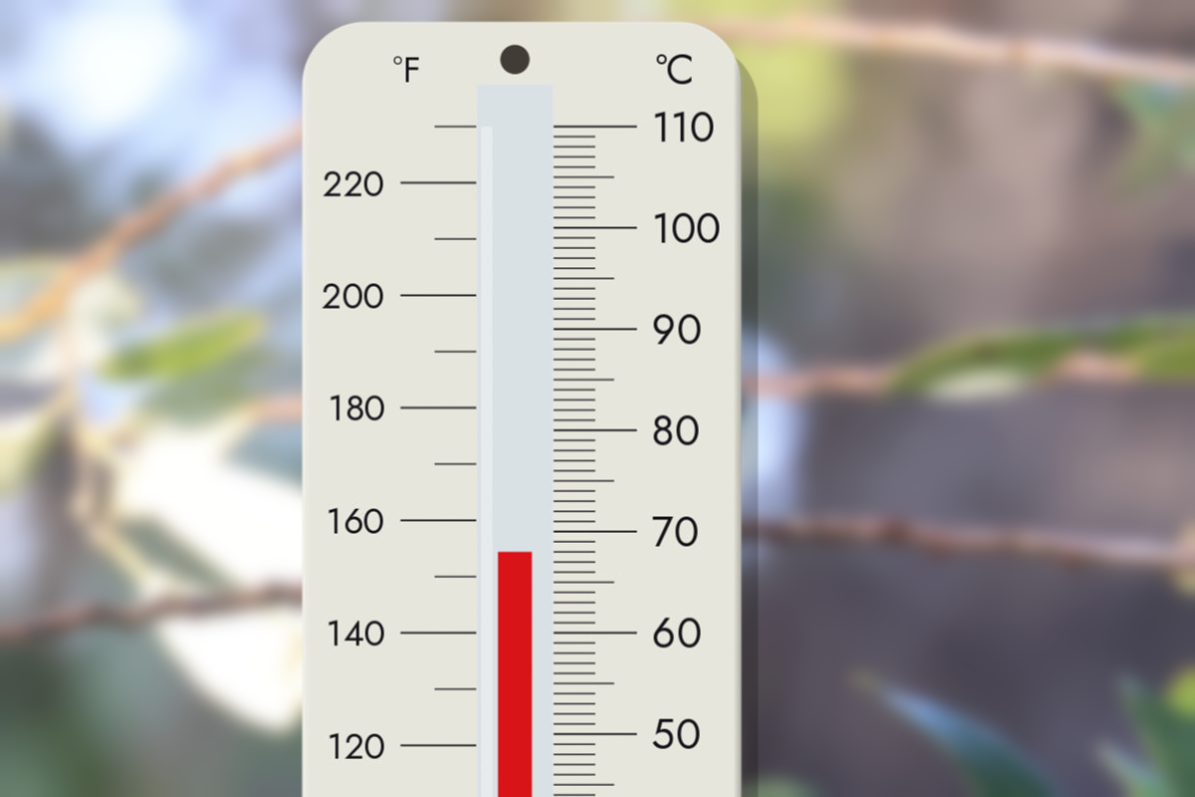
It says 68; °C
